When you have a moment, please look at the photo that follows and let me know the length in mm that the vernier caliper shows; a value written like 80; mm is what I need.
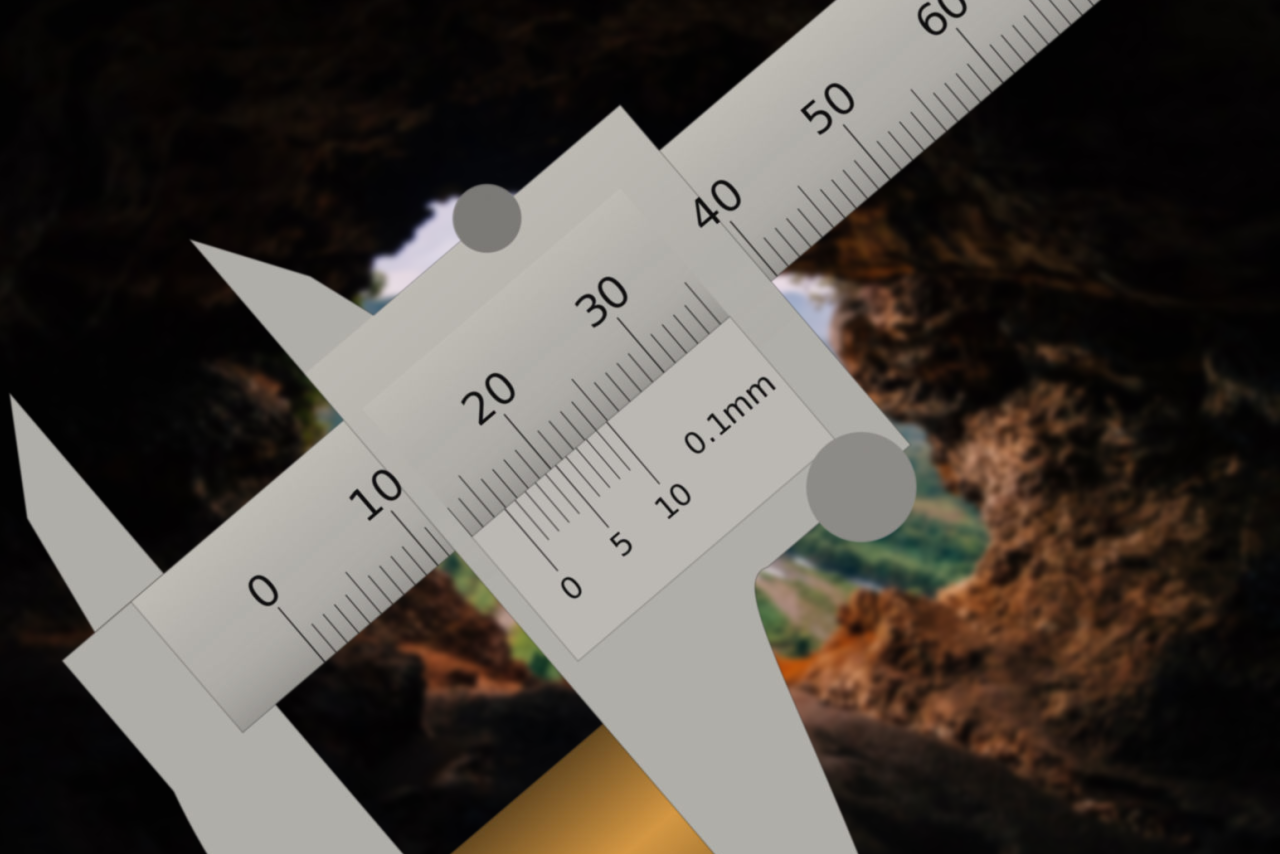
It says 15.9; mm
